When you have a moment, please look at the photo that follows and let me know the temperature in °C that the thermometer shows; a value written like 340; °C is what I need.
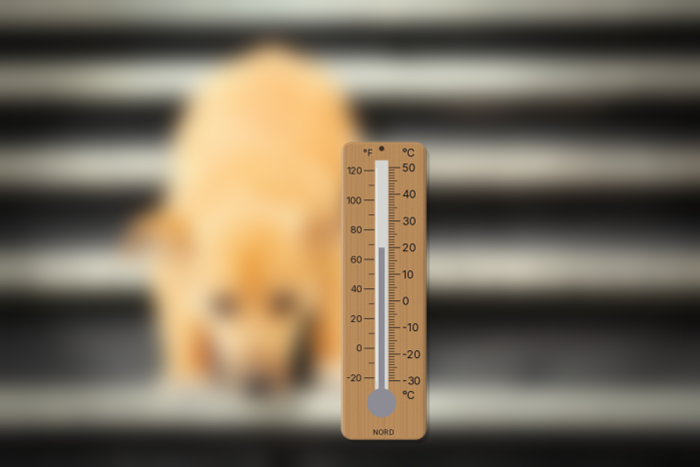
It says 20; °C
